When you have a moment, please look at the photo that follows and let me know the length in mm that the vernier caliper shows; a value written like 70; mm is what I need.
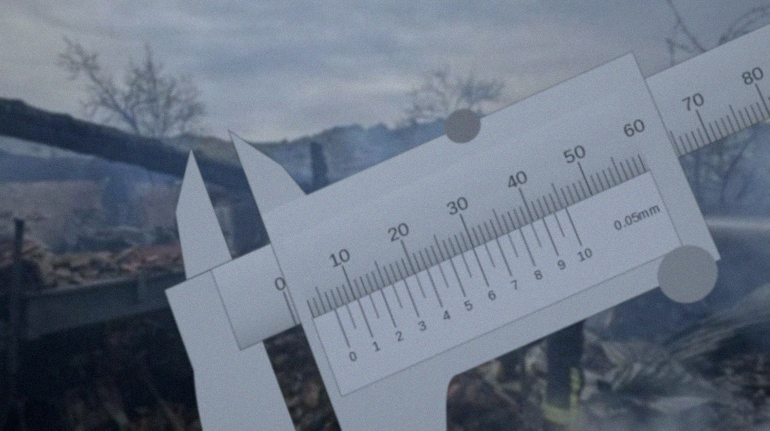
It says 6.5; mm
